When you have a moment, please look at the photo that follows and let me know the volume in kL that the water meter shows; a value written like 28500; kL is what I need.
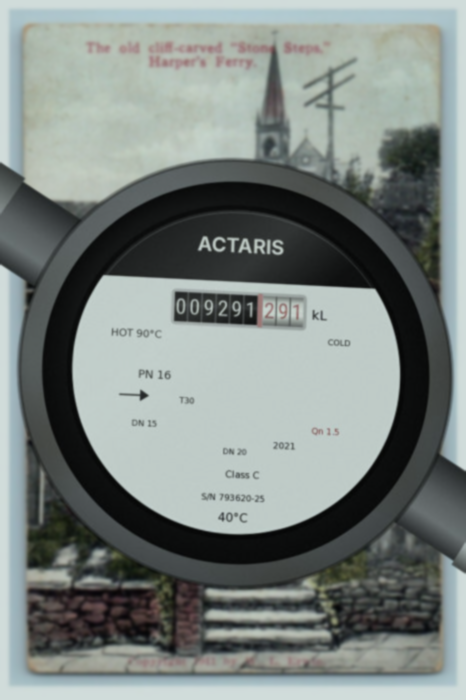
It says 9291.291; kL
